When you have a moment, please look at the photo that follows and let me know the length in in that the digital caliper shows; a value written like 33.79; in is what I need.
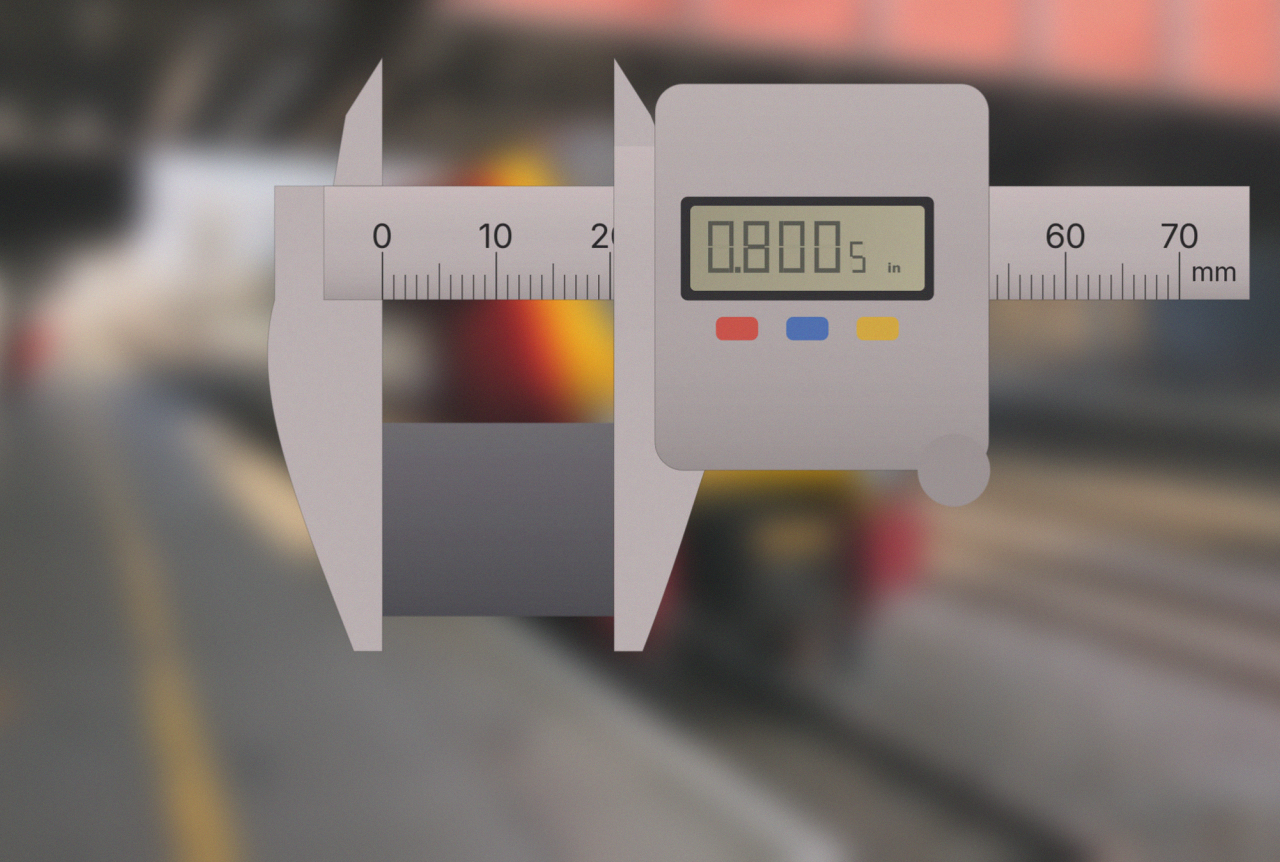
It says 0.8005; in
